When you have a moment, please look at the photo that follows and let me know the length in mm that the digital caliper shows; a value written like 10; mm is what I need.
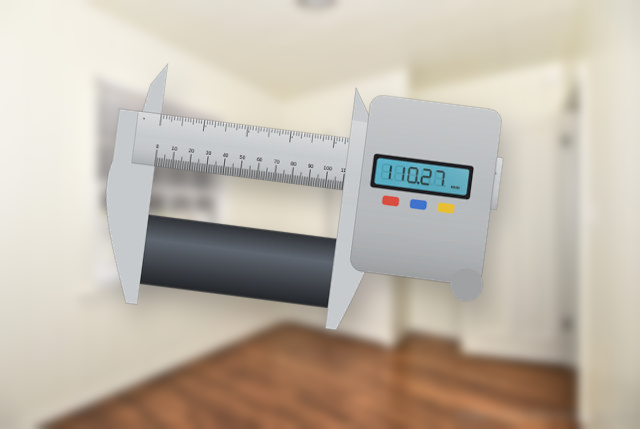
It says 110.27; mm
